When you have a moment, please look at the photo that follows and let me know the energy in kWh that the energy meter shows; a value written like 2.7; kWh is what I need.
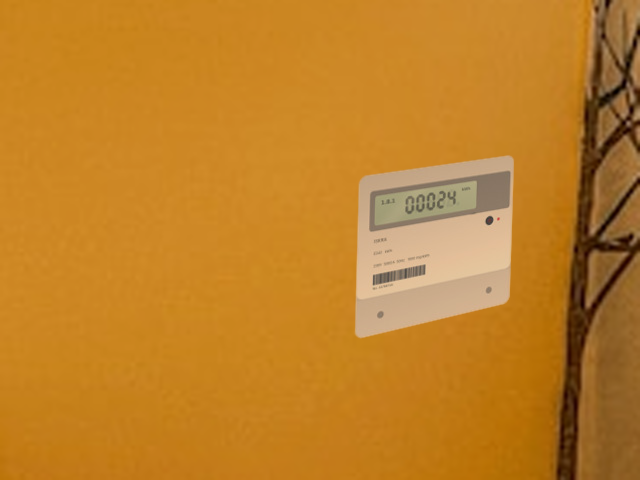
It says 24; kWh
